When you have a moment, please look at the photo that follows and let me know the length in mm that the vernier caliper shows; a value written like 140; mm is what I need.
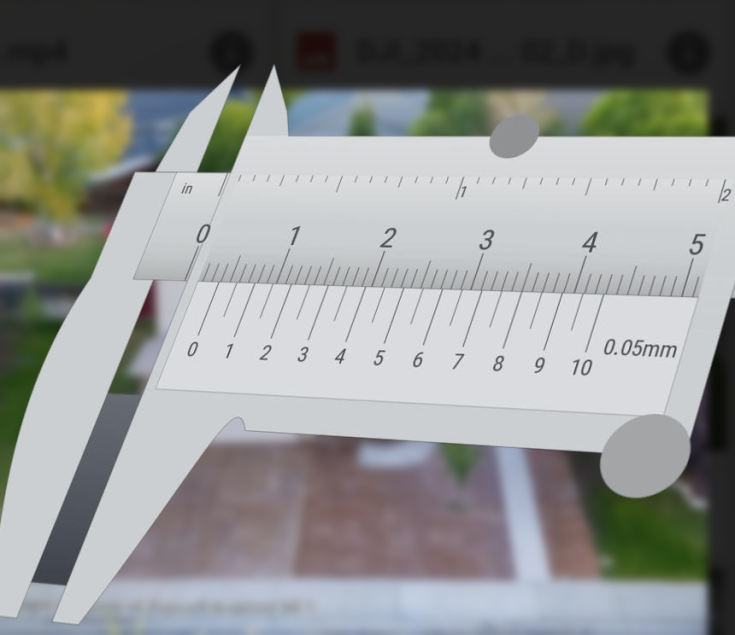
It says 3.8; mm
